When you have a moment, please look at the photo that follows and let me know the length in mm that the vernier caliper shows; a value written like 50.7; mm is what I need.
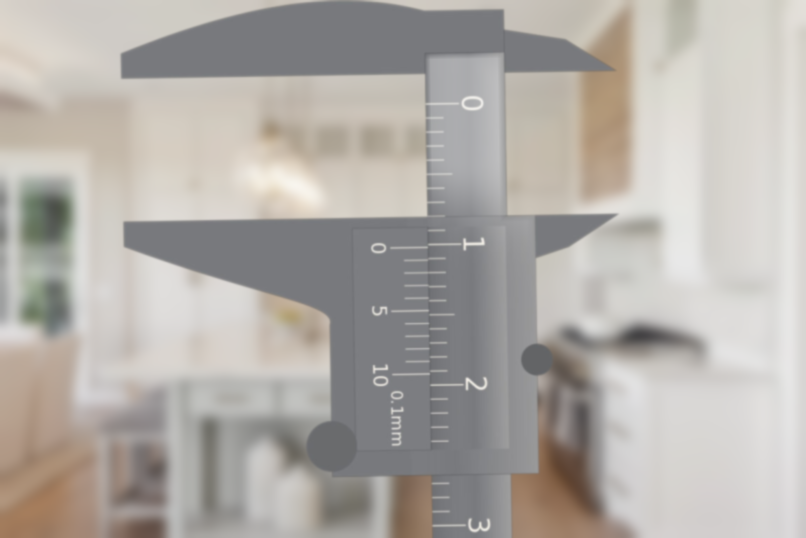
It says 10.2; mm
